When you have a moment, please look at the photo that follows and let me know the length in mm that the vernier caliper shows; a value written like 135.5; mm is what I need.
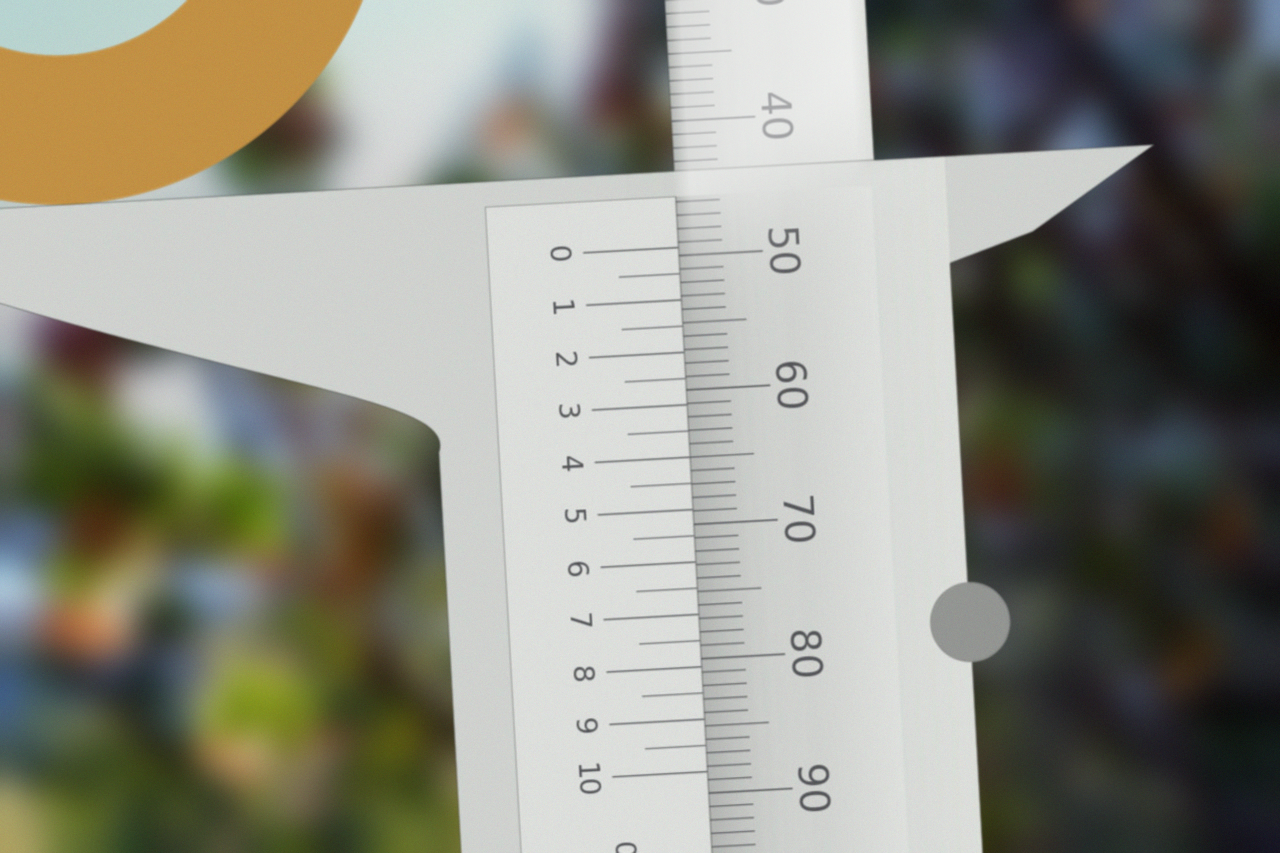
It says 49.4; mm
